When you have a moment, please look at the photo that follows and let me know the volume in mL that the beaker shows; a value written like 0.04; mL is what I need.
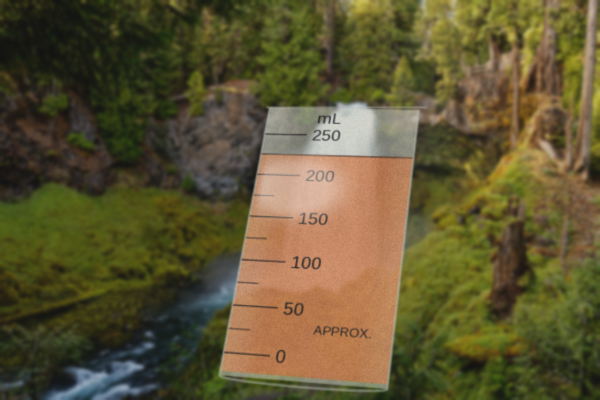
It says 225; mL
